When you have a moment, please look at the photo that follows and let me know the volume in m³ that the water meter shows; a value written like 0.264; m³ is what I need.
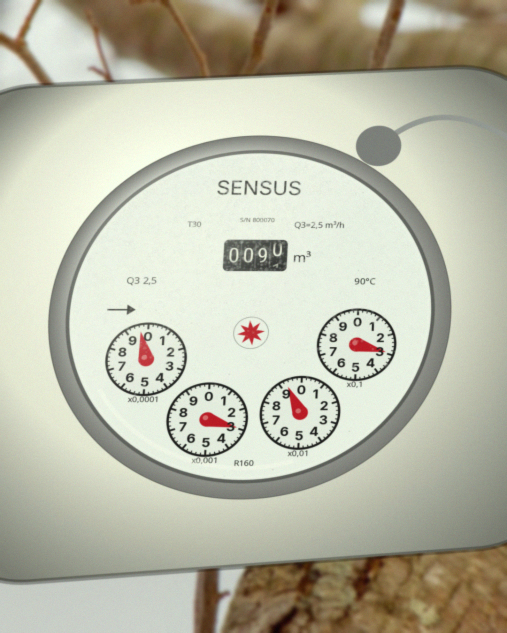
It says 90.2929; m³
